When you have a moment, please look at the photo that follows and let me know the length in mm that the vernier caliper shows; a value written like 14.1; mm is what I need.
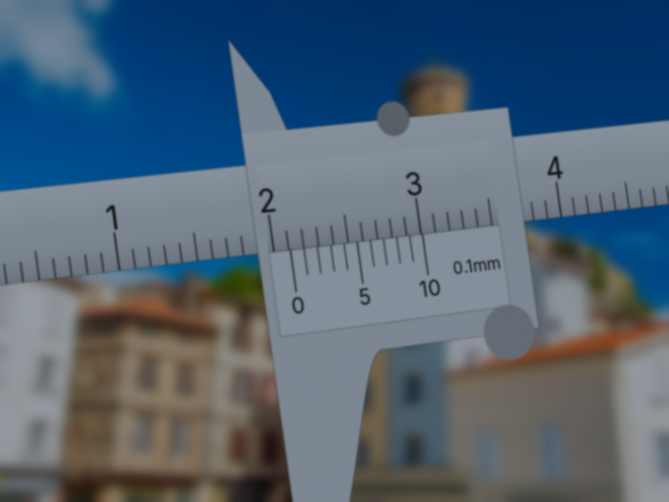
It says 21.1; mm
